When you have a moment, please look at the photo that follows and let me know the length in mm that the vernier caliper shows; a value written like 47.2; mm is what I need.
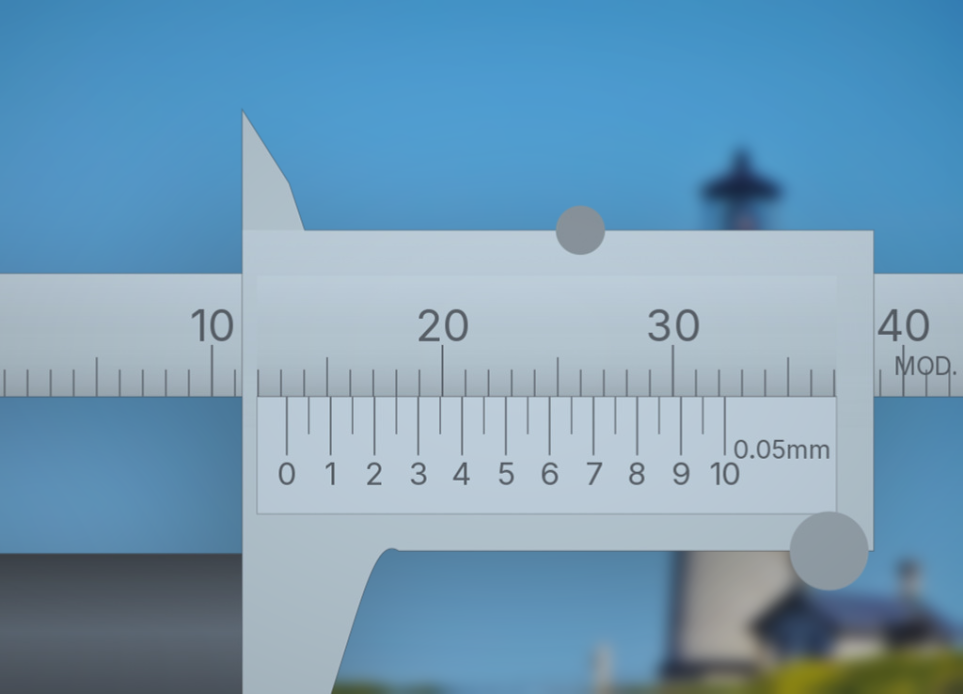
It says 13.25; mm
